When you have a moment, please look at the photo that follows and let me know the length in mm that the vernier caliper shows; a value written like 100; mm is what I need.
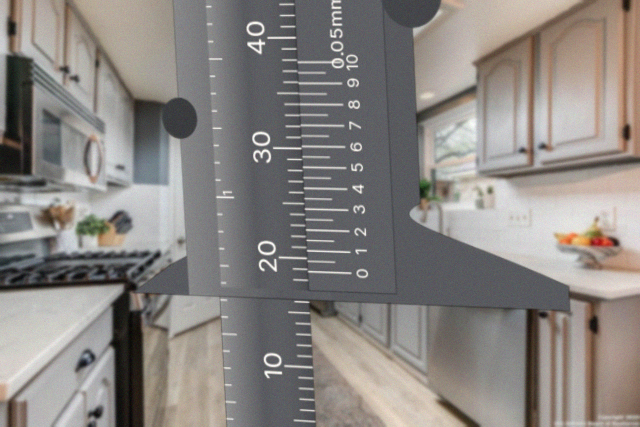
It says 18.8; mm
